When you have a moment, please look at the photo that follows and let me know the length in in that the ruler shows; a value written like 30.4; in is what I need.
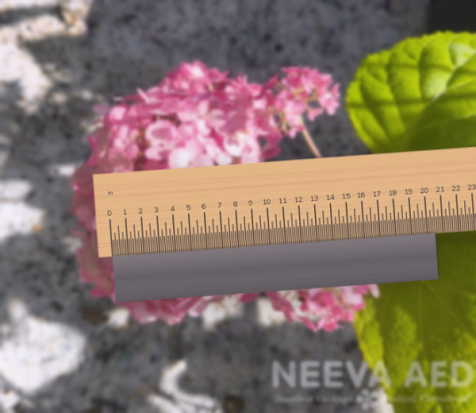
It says 20.5; in
